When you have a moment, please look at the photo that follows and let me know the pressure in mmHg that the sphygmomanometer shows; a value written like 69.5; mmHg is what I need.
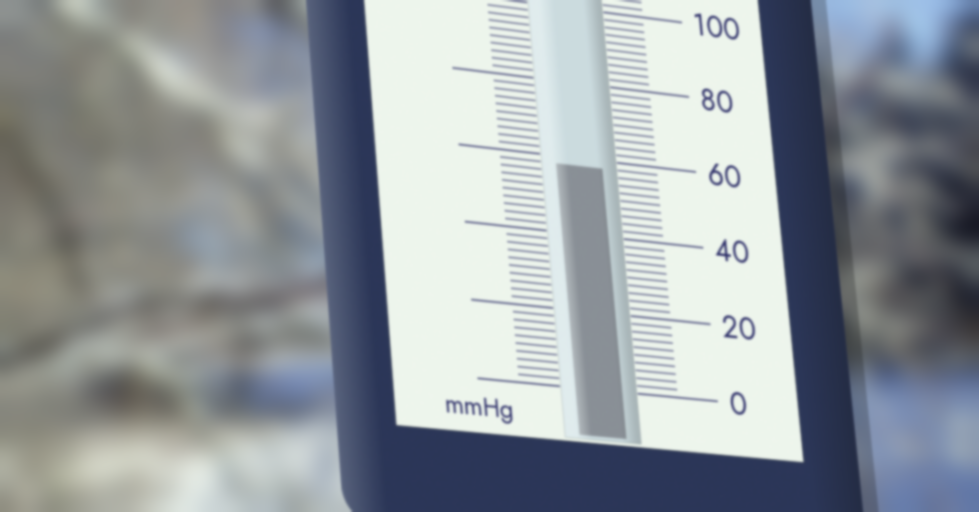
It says 58; mmHg
